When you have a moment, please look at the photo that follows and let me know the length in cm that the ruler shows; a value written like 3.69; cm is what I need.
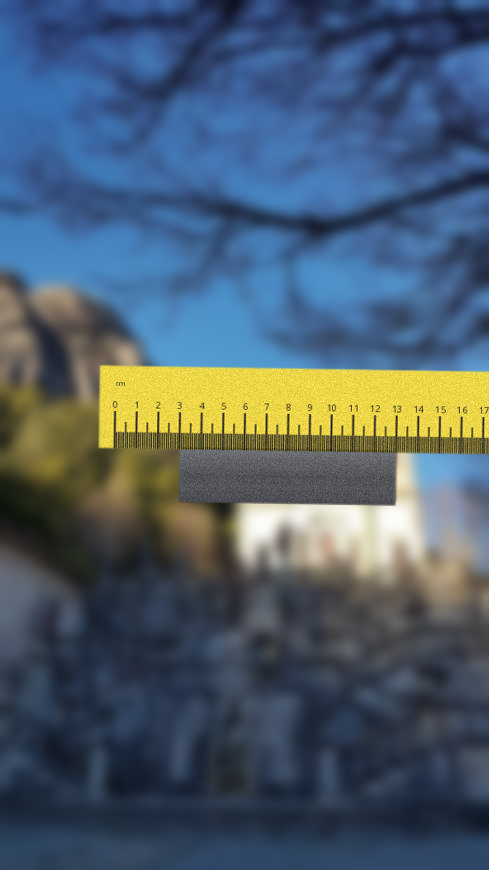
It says 10; cm
